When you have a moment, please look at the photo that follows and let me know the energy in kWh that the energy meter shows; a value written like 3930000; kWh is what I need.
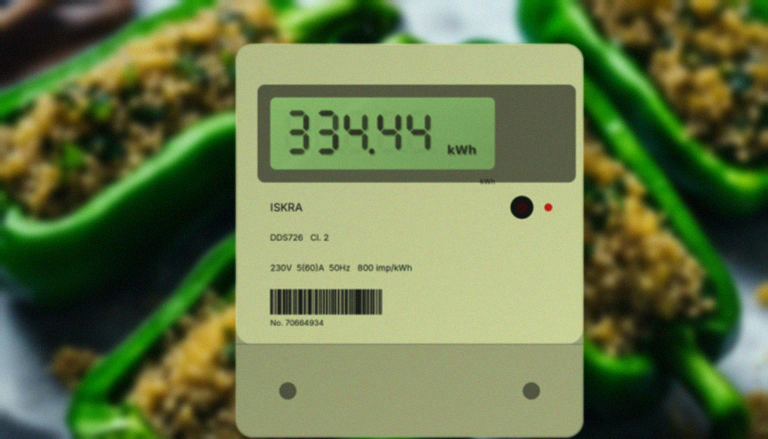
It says 334.44; kWh
